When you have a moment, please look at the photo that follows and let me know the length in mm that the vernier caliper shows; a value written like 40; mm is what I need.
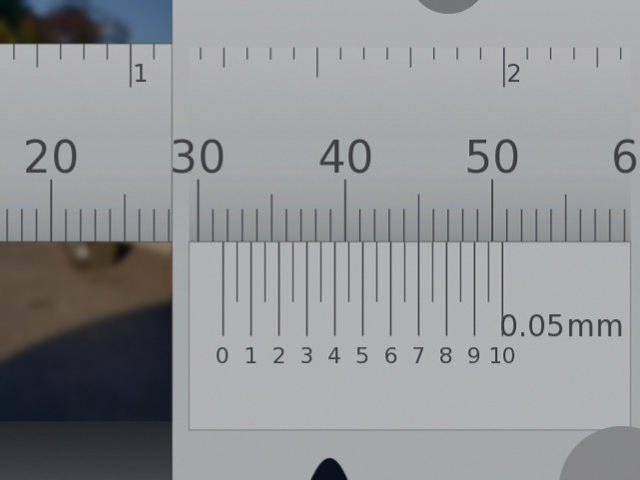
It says 31.7; mm
